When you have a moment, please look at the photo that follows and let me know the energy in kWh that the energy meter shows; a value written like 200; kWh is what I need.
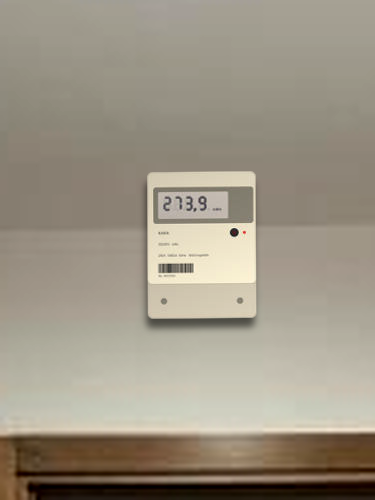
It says 273.9; kWh
